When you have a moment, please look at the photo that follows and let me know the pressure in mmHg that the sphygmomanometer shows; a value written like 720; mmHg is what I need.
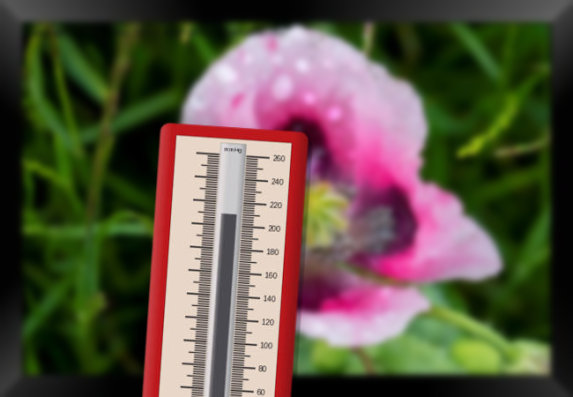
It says 210; mmHg
